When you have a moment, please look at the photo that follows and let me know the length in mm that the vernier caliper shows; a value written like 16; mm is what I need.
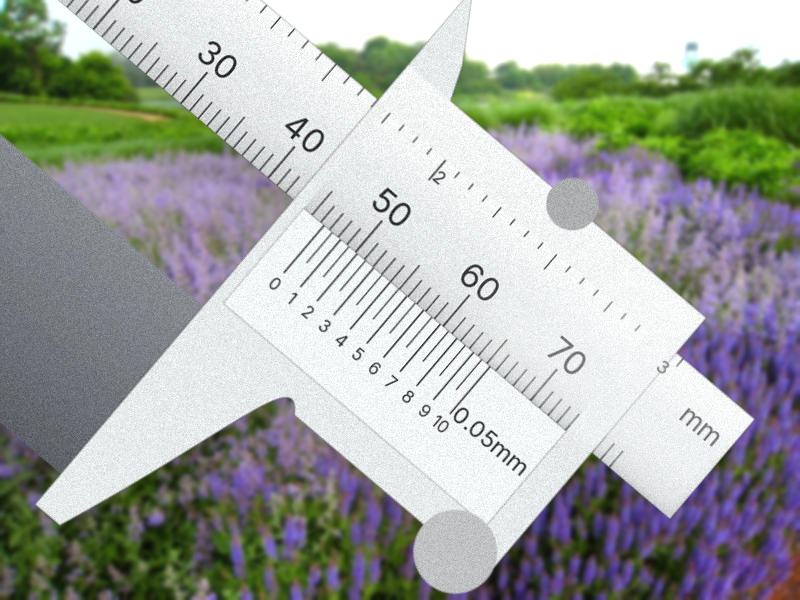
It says 46.4; mm
